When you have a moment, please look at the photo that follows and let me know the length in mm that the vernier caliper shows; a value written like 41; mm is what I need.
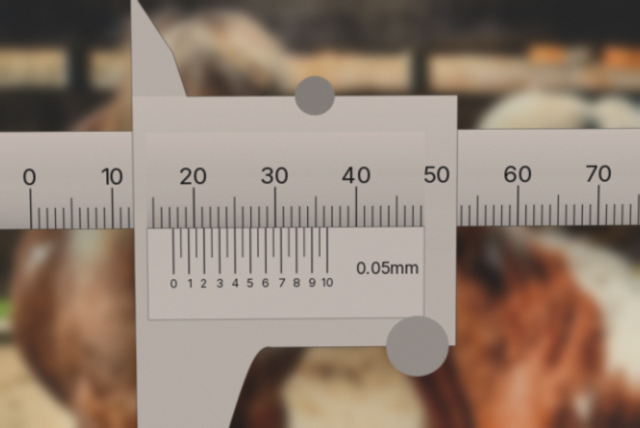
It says 17.4; mm
